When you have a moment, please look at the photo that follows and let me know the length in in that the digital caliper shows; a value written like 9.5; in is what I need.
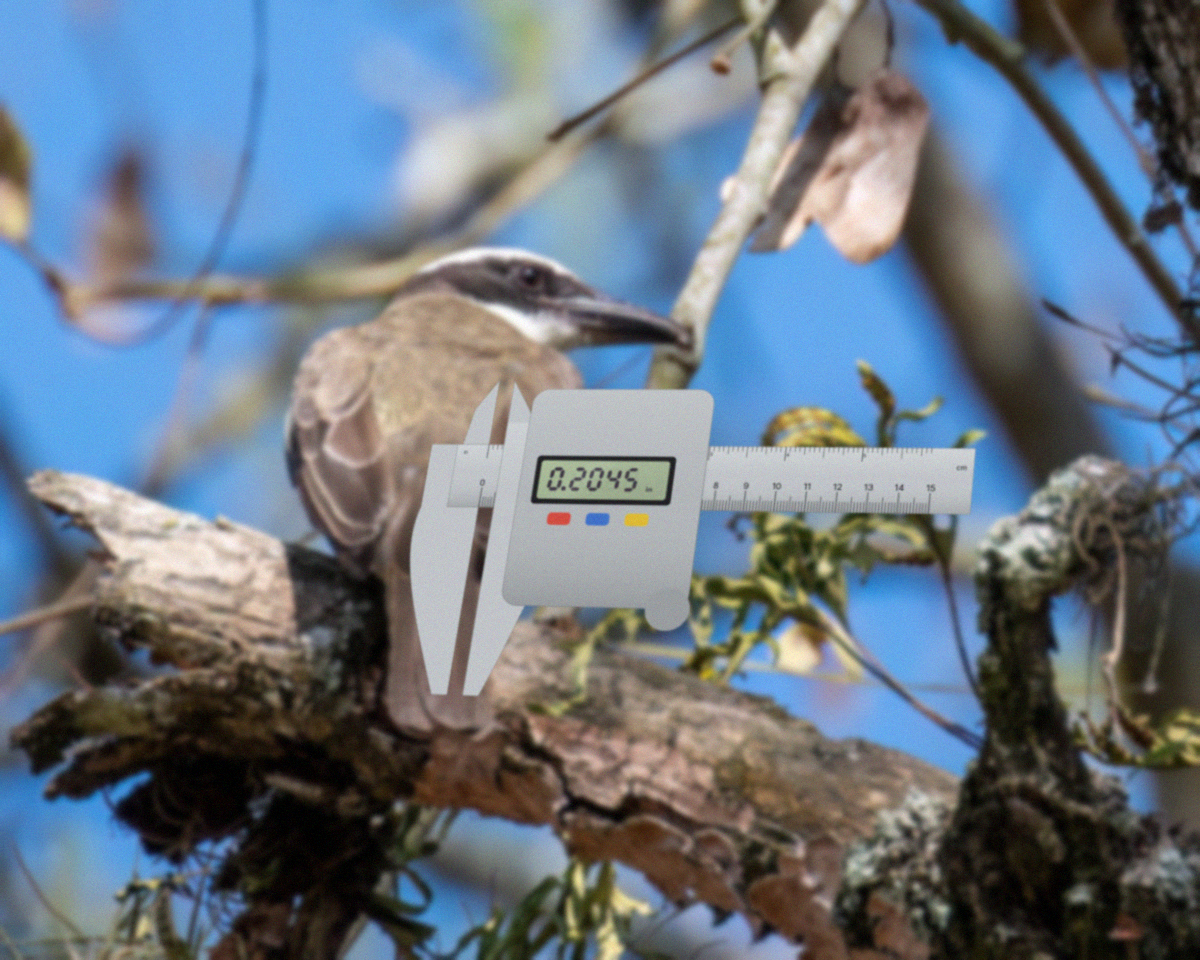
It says 0.2045; in
